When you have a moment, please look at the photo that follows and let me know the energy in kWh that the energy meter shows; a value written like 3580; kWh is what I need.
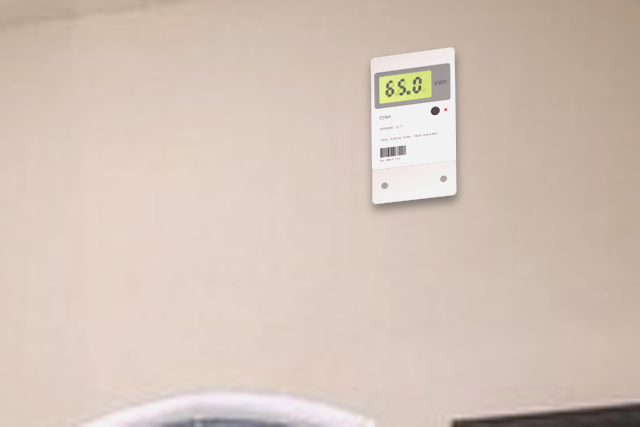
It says 65.0; kWh
